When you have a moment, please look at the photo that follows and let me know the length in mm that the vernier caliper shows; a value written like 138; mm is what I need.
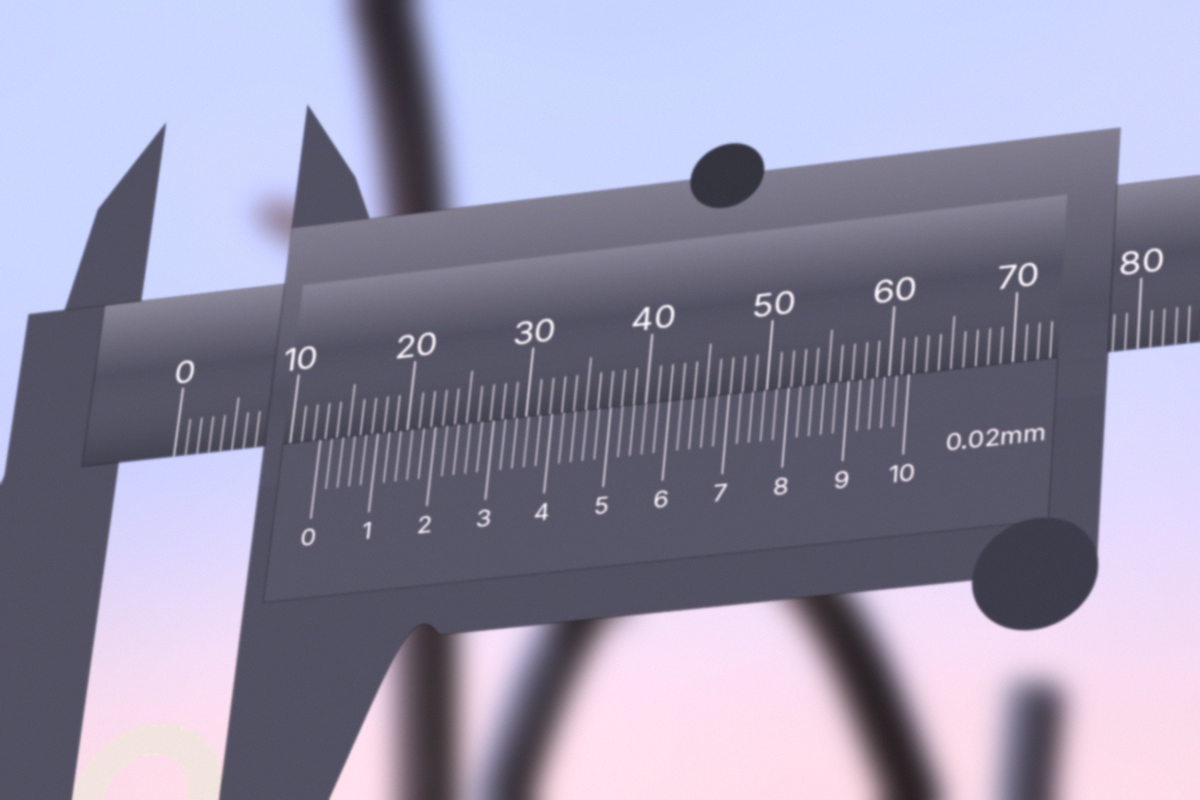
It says 12.6; mm
